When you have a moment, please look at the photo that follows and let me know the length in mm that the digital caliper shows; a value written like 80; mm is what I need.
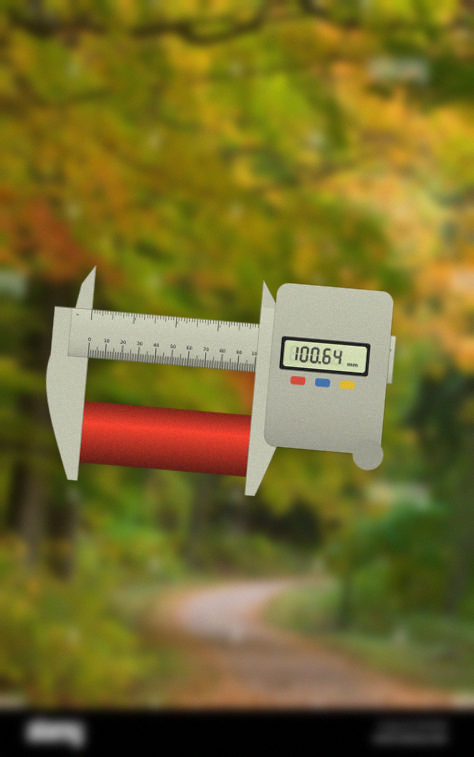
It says 100.64; mm
